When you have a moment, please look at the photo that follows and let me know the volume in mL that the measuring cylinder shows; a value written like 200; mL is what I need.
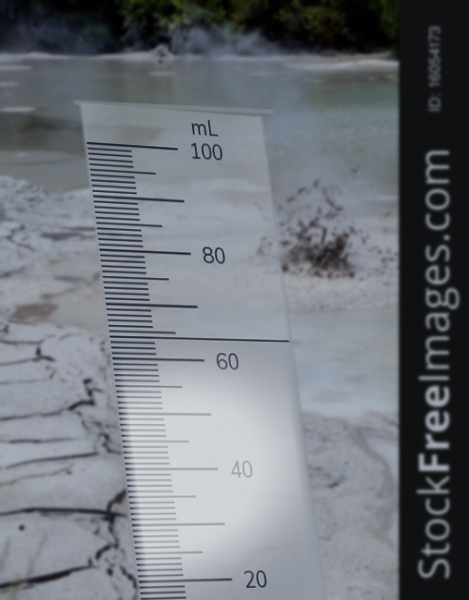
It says 64; mL
